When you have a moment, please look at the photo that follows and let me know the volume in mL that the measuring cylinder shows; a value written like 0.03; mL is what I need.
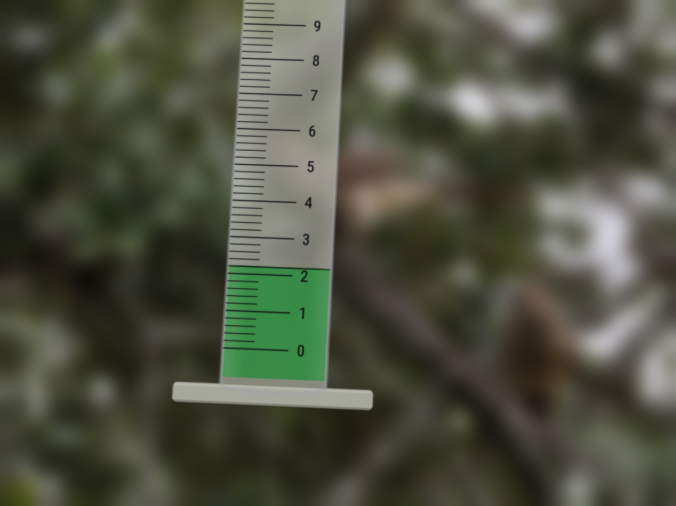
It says 2.2; mL
